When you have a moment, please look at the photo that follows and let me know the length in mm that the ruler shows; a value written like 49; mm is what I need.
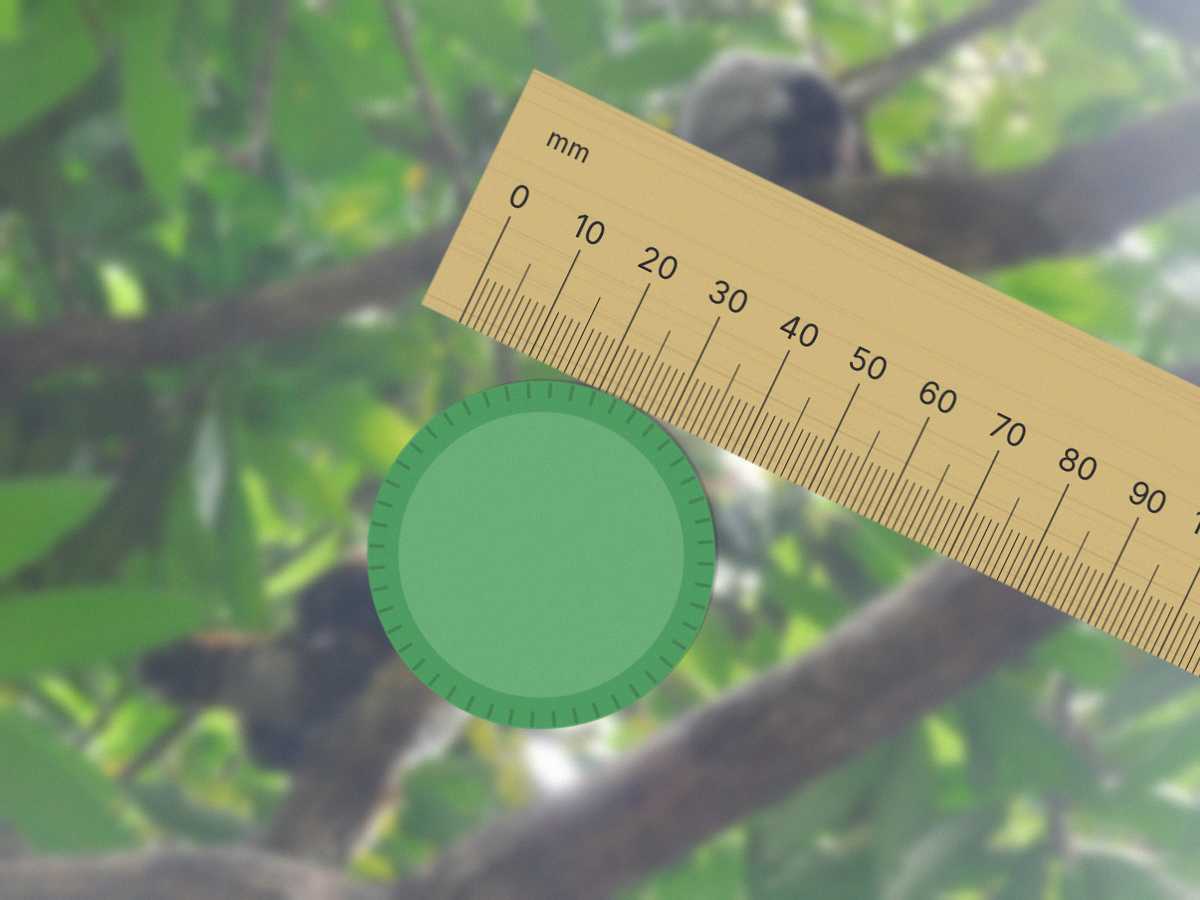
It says 45; mm
